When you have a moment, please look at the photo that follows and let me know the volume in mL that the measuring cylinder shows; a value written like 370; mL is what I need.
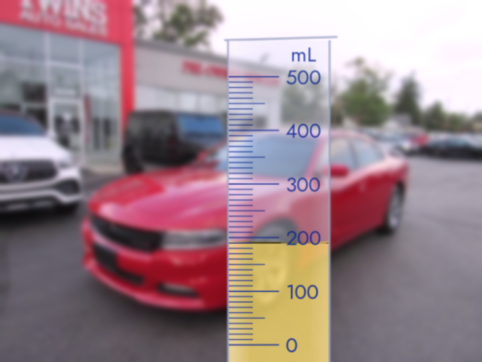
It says 190; mL
